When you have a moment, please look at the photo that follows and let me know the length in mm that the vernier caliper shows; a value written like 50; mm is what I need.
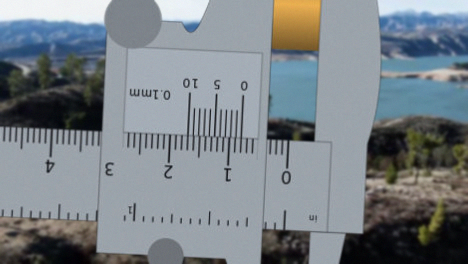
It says 8.0; mm
